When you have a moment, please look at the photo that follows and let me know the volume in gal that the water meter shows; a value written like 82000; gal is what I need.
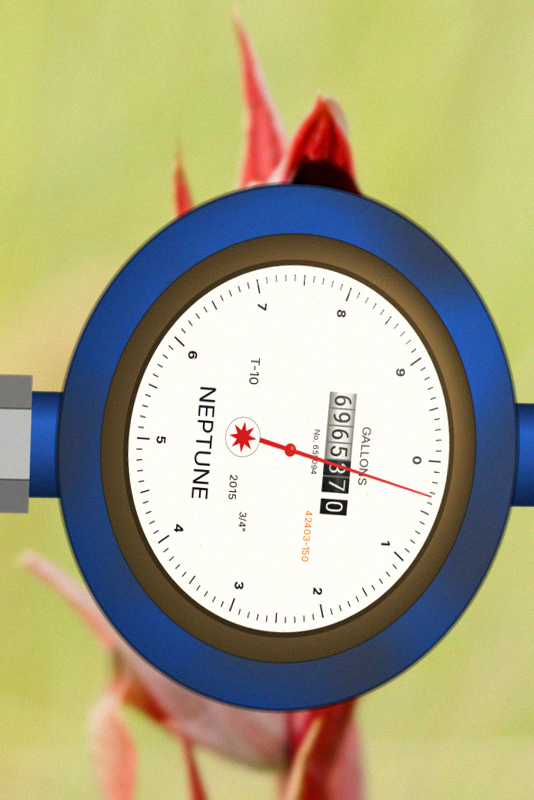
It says 6965370.3; gal
